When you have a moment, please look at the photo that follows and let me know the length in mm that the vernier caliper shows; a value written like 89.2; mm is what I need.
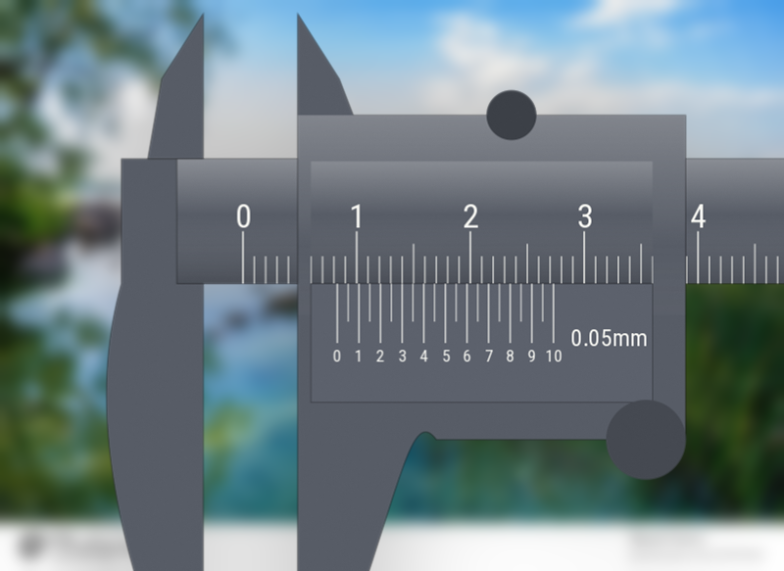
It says 8.3; mm
